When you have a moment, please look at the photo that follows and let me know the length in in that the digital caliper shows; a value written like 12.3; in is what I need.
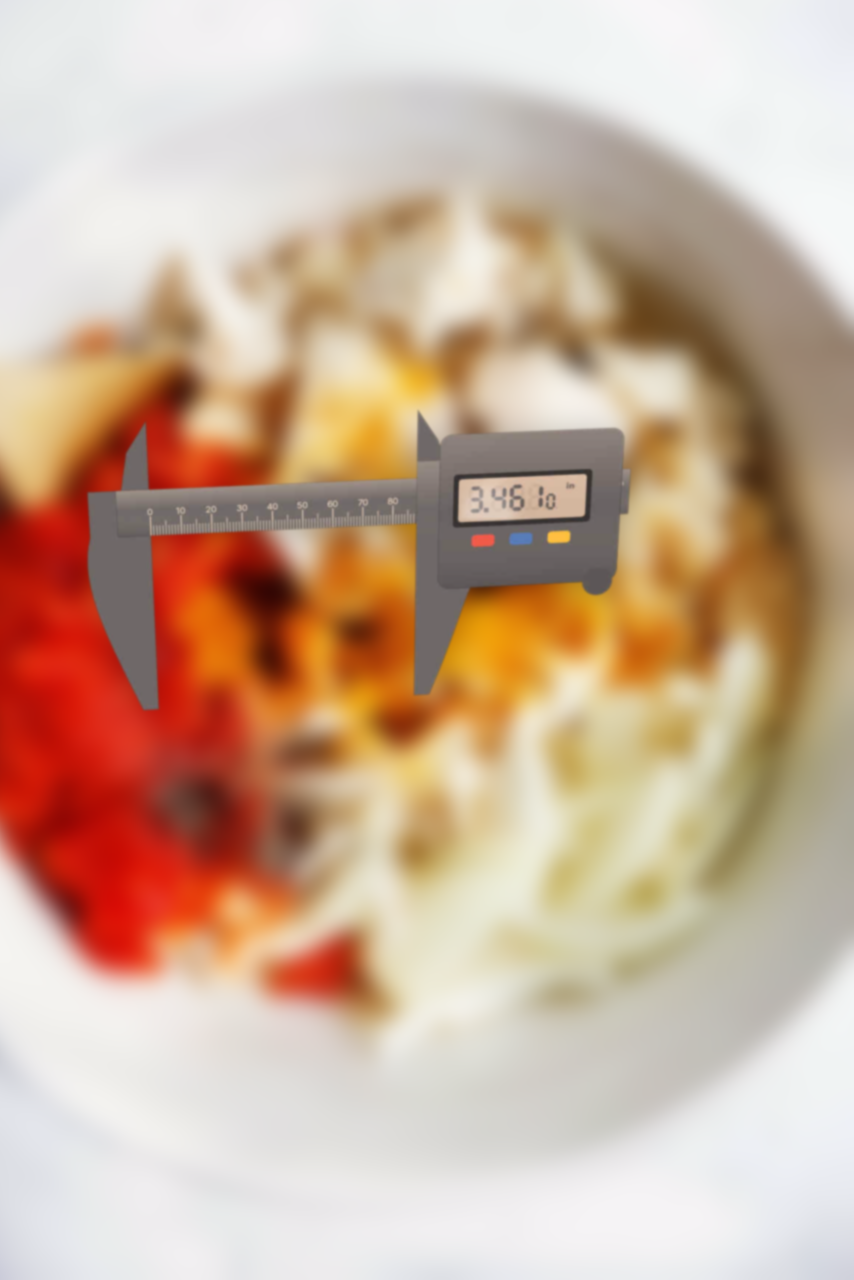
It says 3.4610; in
